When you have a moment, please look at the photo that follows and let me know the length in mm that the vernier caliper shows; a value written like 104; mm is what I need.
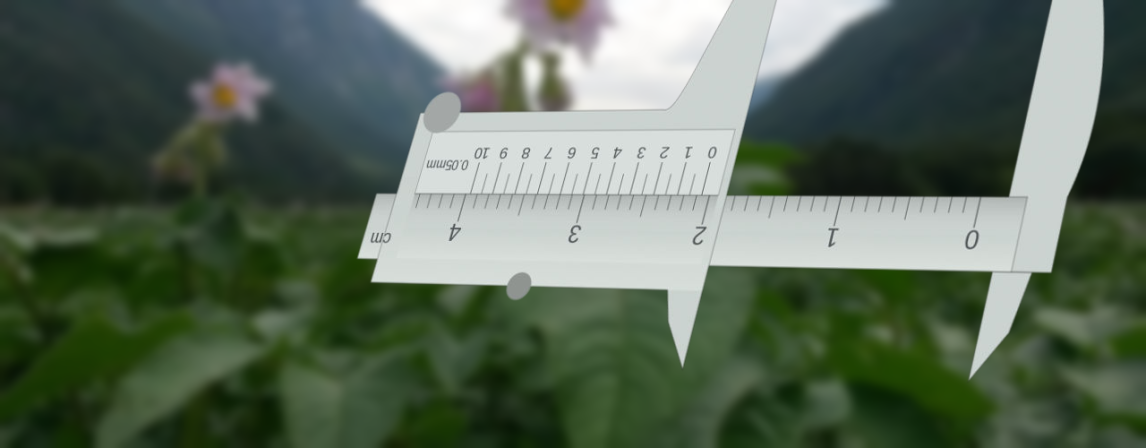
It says 20.6; mm
